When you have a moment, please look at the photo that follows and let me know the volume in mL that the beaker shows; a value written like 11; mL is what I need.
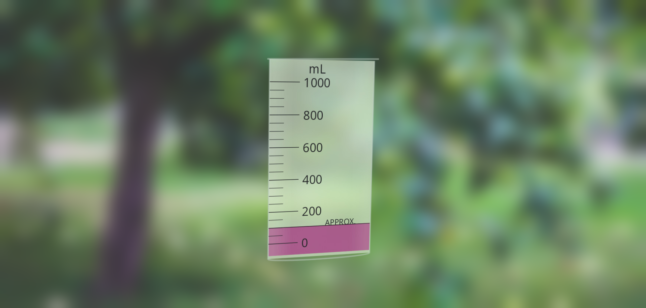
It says 100; mL
